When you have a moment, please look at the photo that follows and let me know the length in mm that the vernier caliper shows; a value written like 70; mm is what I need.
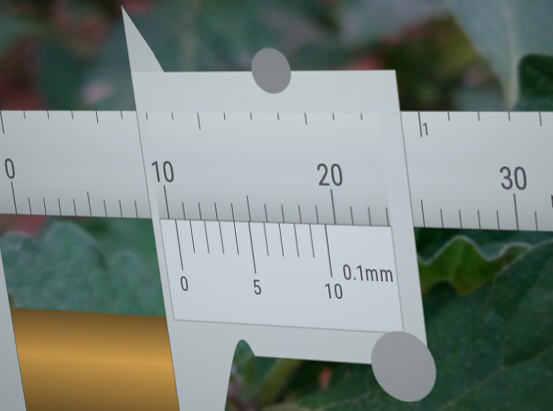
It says 10.4; mm
